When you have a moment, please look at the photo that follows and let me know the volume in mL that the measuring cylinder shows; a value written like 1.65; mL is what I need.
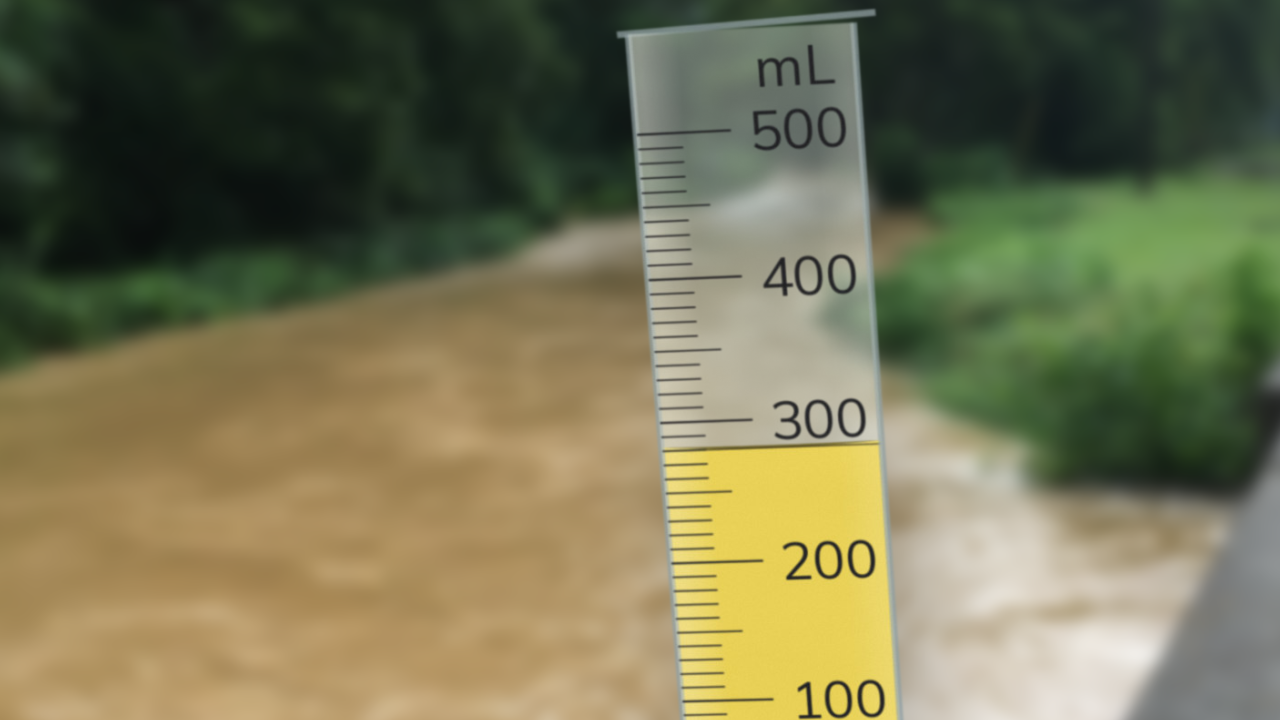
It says 280; mL
